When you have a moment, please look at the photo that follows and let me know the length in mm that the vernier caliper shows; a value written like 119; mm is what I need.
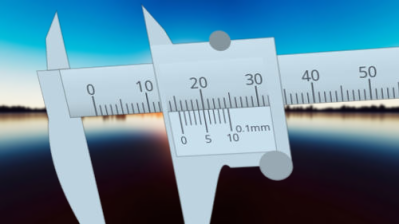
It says 15.4; mm
